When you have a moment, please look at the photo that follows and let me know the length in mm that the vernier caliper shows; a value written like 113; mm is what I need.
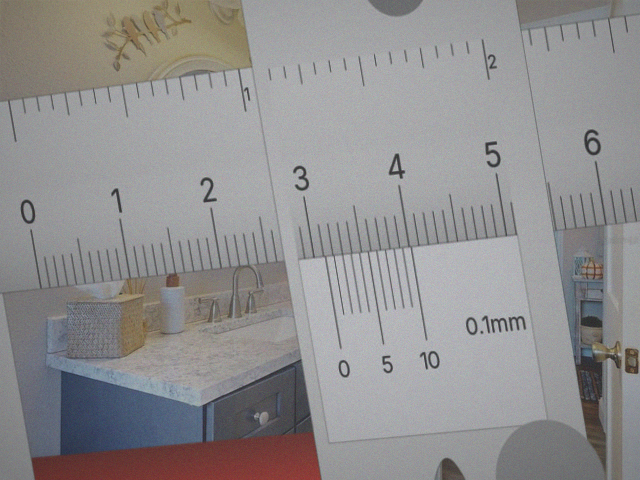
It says 31.2; mm
